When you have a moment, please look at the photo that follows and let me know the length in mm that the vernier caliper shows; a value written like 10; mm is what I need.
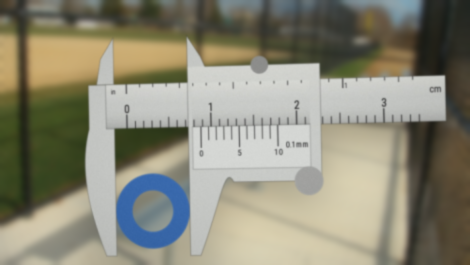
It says 8.8; mm
